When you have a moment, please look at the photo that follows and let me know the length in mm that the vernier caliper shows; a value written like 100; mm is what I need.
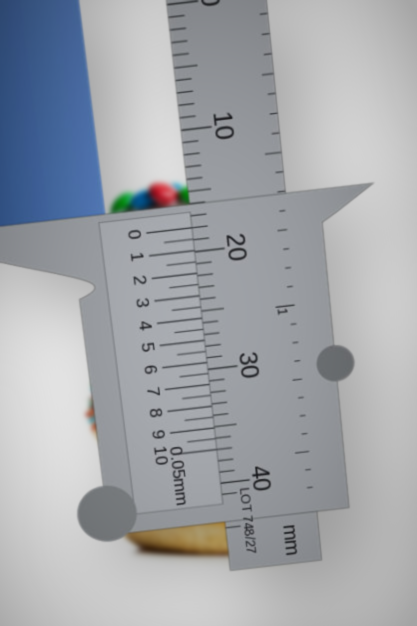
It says 18.0; mm
